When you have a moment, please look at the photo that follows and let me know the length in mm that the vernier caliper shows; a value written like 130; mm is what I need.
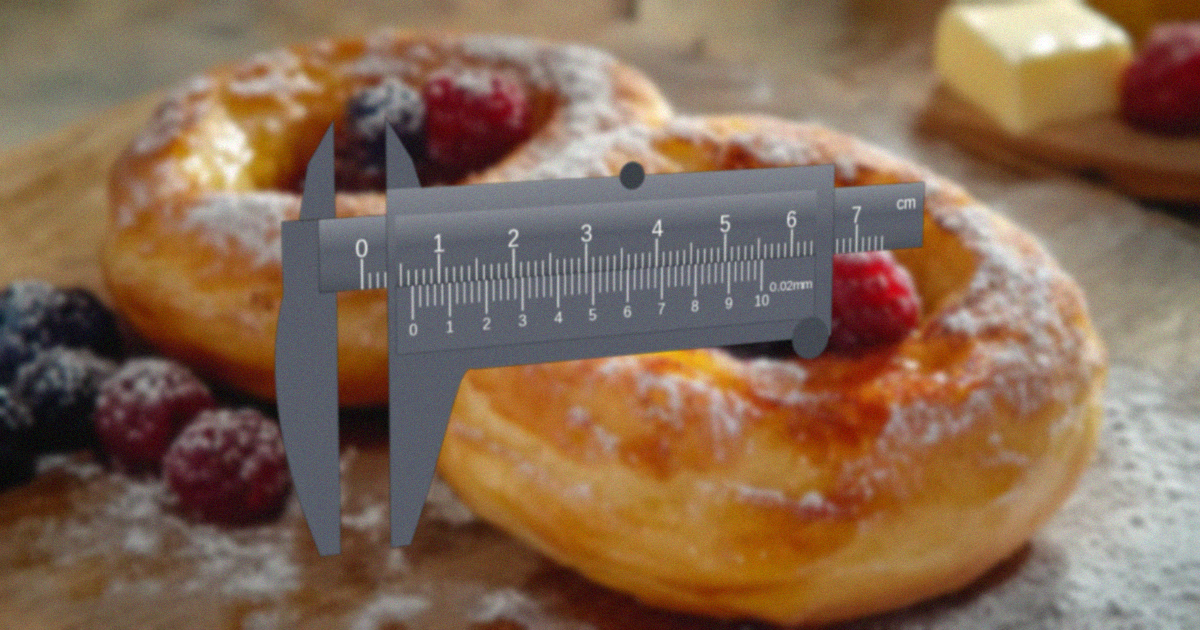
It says 6.5; mm
